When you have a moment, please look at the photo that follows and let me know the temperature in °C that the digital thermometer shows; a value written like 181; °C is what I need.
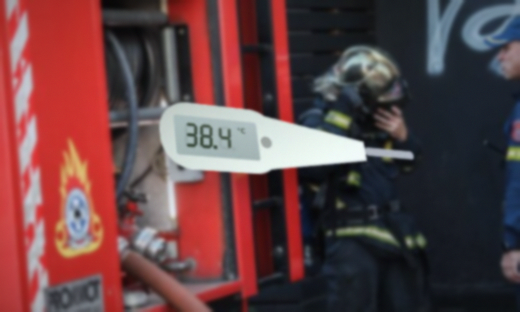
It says 38.4; °C
